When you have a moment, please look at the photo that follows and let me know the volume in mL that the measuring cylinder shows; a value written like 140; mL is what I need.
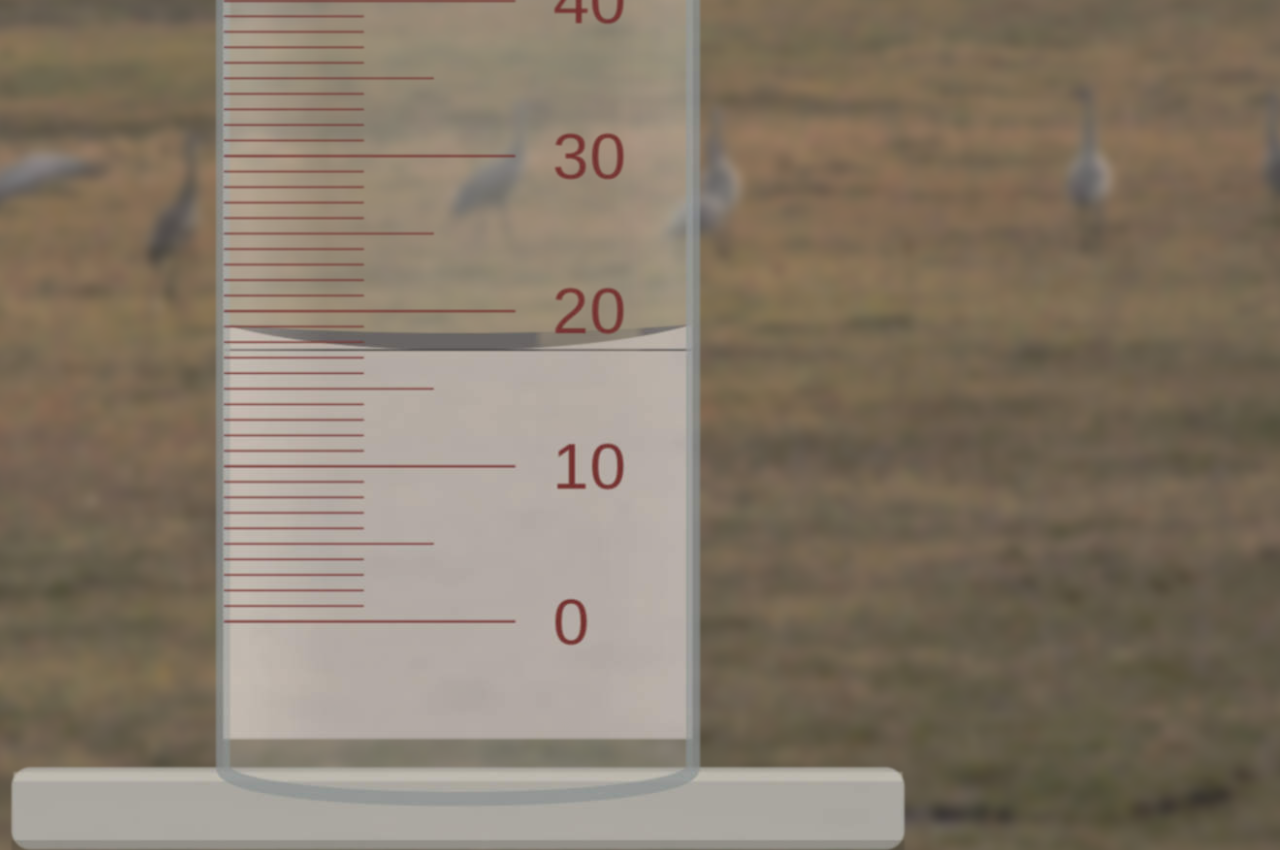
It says 17.5; mL
